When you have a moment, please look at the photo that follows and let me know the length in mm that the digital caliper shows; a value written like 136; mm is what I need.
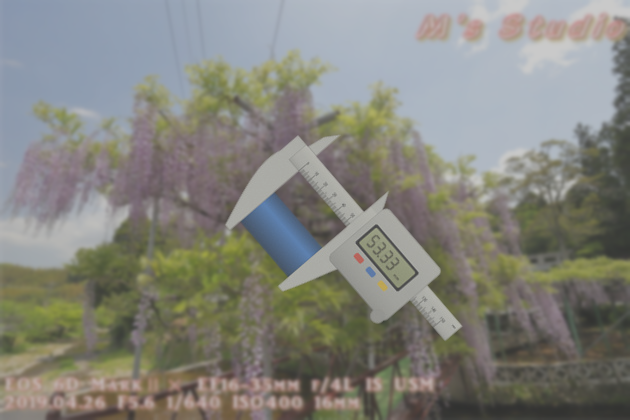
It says 53.33; mm
